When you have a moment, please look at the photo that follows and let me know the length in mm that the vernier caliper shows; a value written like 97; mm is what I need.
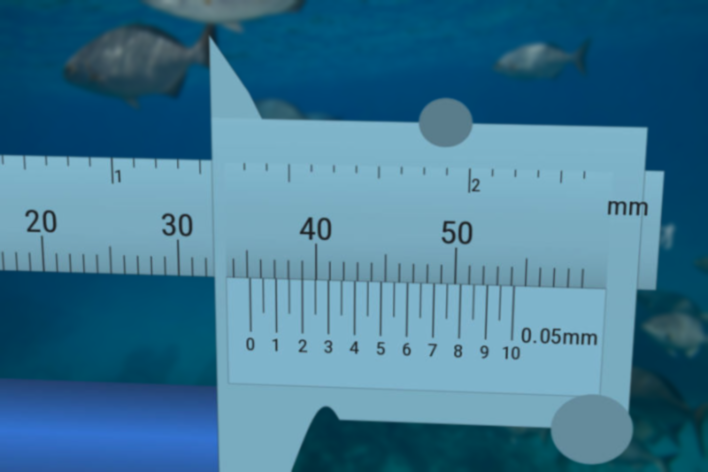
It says 35.2; mm
